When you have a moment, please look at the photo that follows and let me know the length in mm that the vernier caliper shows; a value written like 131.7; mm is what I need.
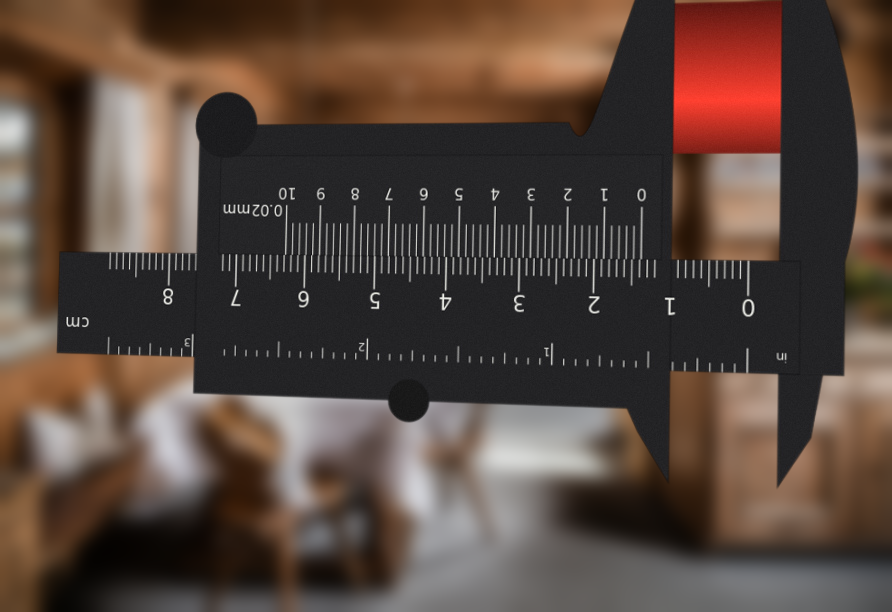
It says 13.8; mm
